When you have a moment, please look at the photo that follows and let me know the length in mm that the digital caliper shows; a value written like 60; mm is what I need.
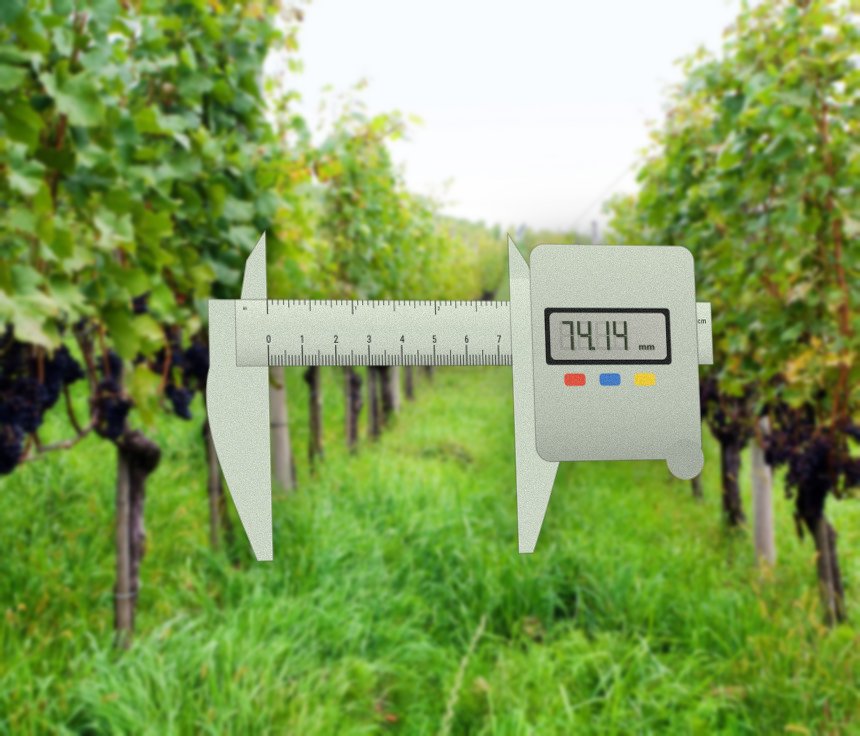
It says 74.14; mm
